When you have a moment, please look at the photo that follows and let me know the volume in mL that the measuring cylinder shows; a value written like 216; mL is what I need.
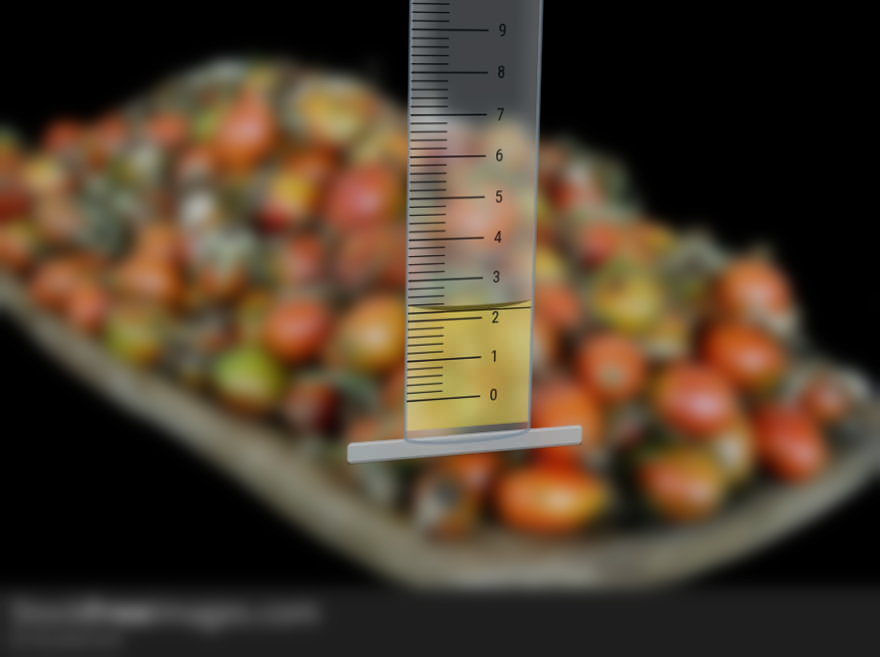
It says 2.2; mL
